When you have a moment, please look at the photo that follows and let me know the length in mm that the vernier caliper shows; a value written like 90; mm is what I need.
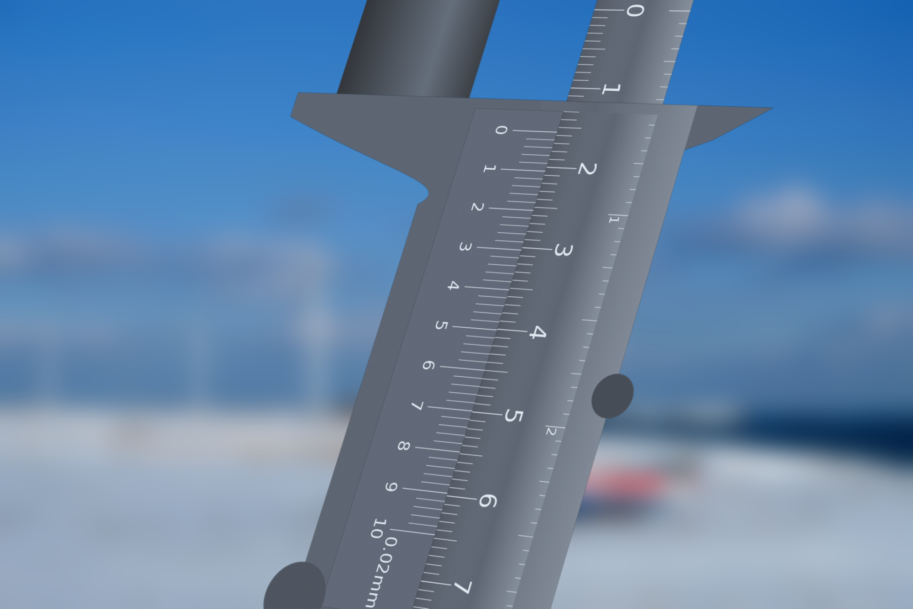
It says 15.6; mm
